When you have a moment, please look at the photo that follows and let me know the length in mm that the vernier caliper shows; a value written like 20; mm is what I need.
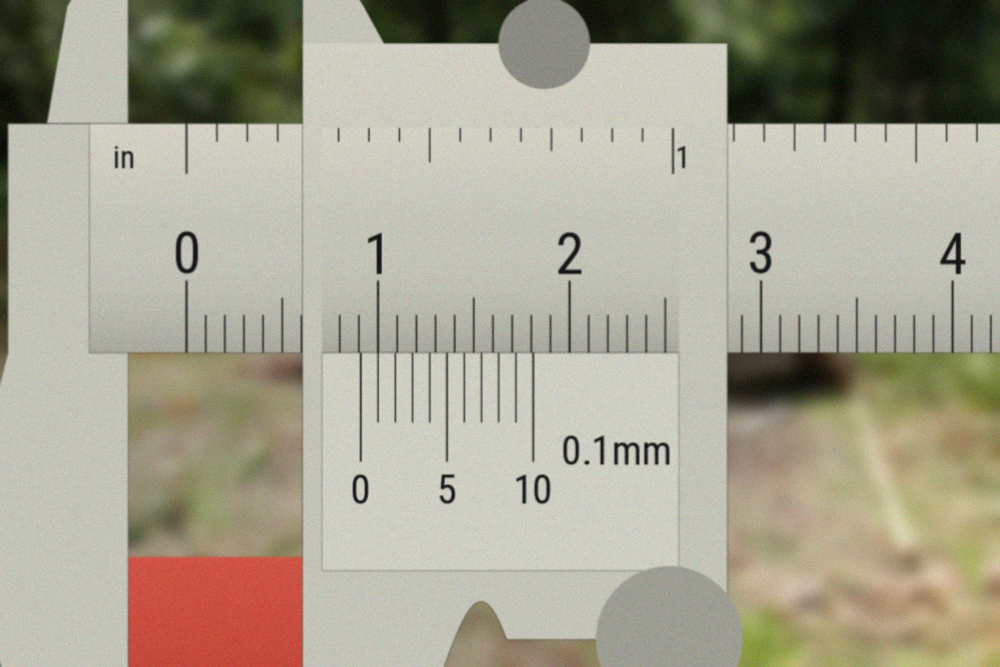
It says 9.1; mm
